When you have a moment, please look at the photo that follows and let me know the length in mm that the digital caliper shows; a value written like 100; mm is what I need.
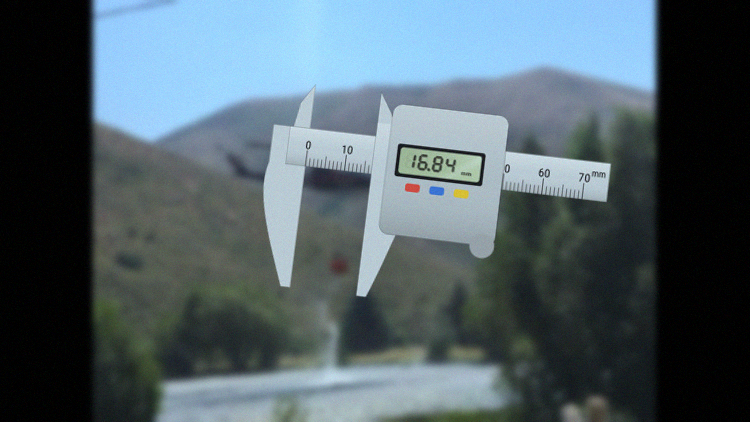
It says 16.84; mm
